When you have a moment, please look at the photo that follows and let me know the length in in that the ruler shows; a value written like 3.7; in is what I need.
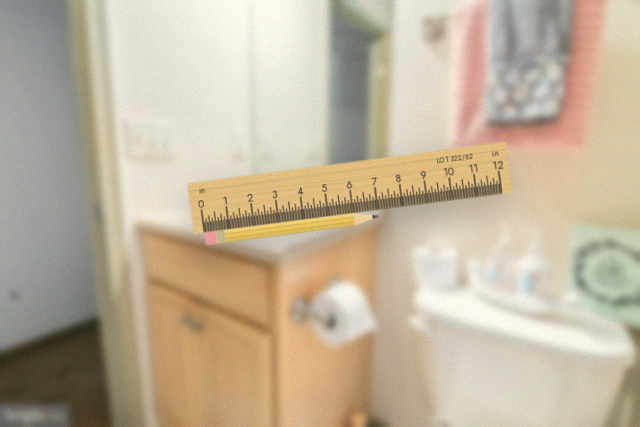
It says 7; in
